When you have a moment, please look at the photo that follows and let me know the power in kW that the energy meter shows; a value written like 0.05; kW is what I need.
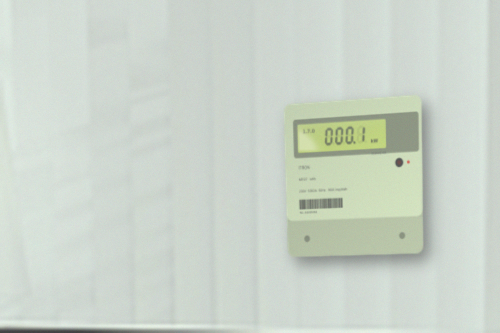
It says 0.1; kW
